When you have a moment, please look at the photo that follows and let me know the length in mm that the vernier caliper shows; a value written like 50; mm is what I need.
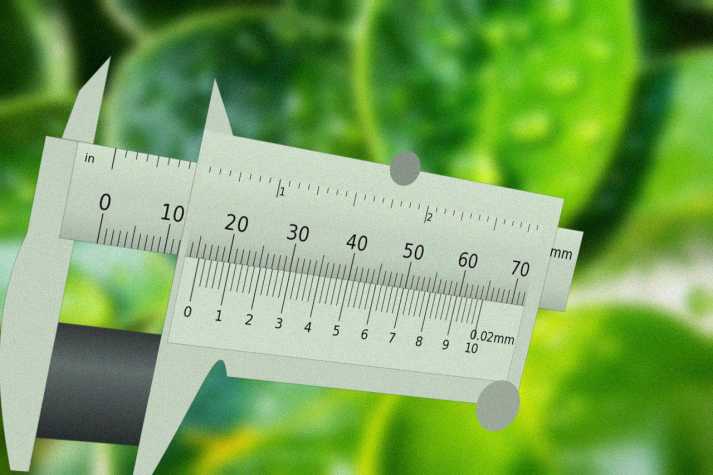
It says 15.4; mm
